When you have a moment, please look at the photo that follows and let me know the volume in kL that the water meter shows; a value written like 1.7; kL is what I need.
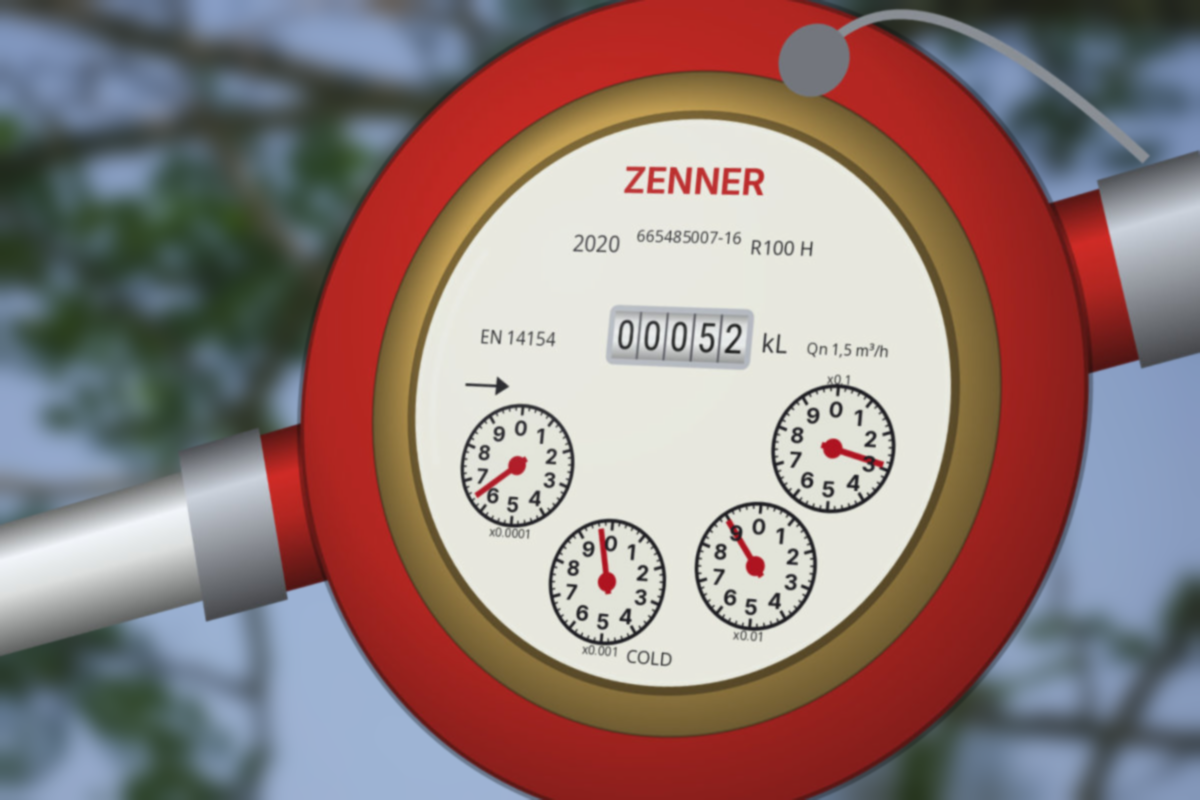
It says 52.2896; kL
